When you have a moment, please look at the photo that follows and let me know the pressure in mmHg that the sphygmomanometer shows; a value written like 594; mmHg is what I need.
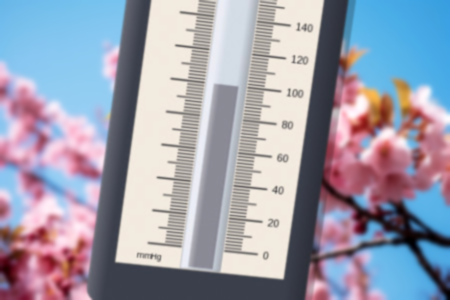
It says 100; mmHg
